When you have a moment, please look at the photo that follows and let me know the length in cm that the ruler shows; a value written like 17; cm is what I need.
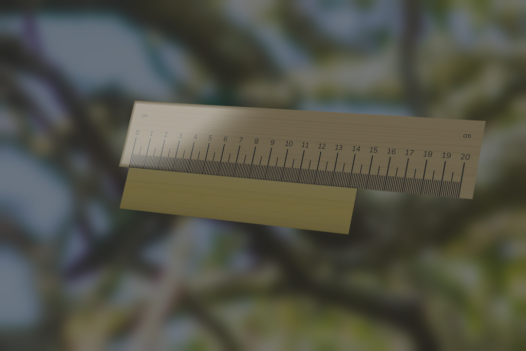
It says 14.5; cm
